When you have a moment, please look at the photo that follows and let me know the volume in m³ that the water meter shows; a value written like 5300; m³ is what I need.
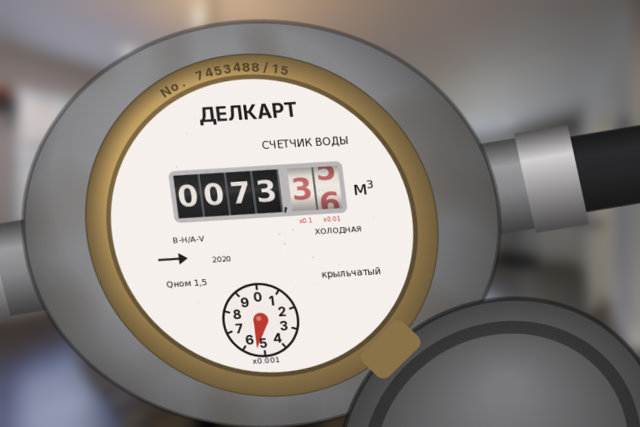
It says 73.355; m³
